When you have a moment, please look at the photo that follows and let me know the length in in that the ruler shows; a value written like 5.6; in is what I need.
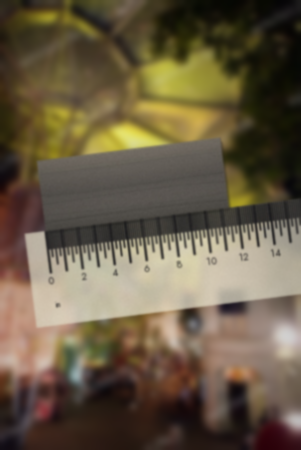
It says 11.5; in
